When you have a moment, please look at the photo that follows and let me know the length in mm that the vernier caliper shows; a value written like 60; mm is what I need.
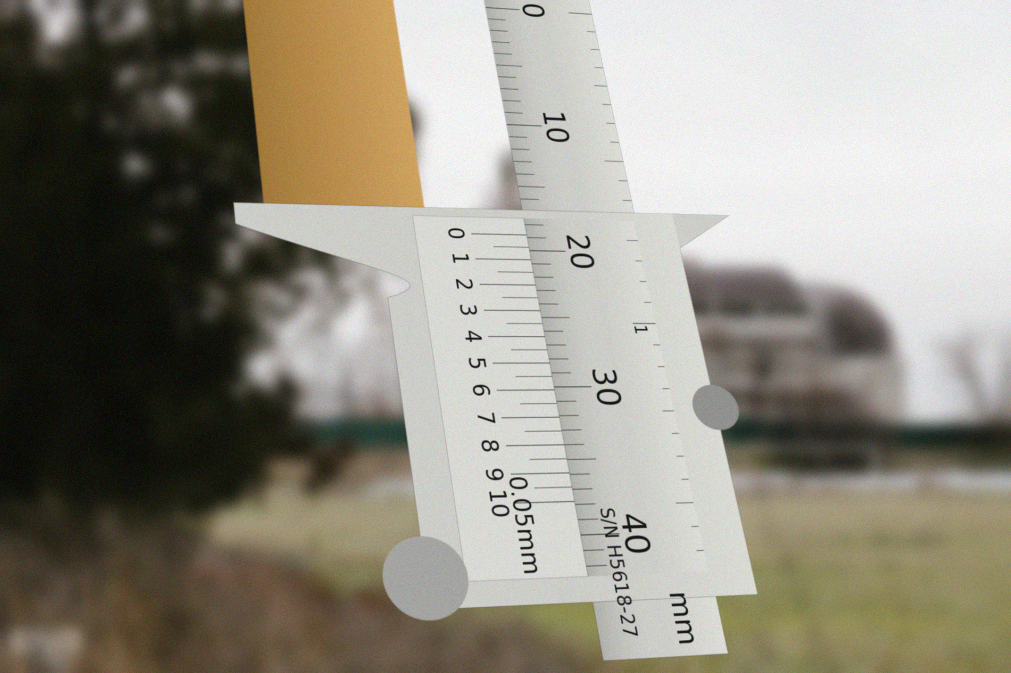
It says 18.8; mm
